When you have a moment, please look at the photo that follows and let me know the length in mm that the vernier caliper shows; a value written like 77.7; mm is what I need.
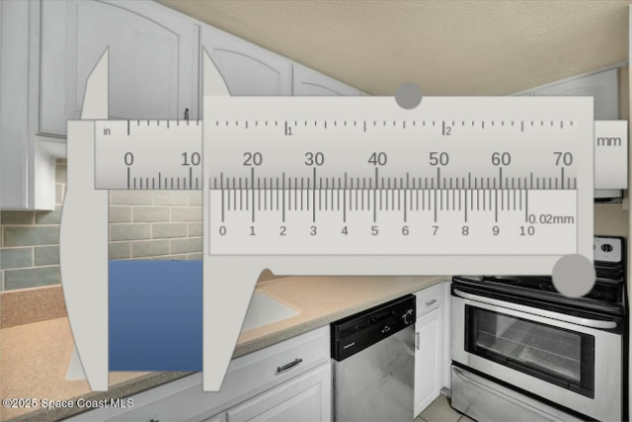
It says 15.2; mm
